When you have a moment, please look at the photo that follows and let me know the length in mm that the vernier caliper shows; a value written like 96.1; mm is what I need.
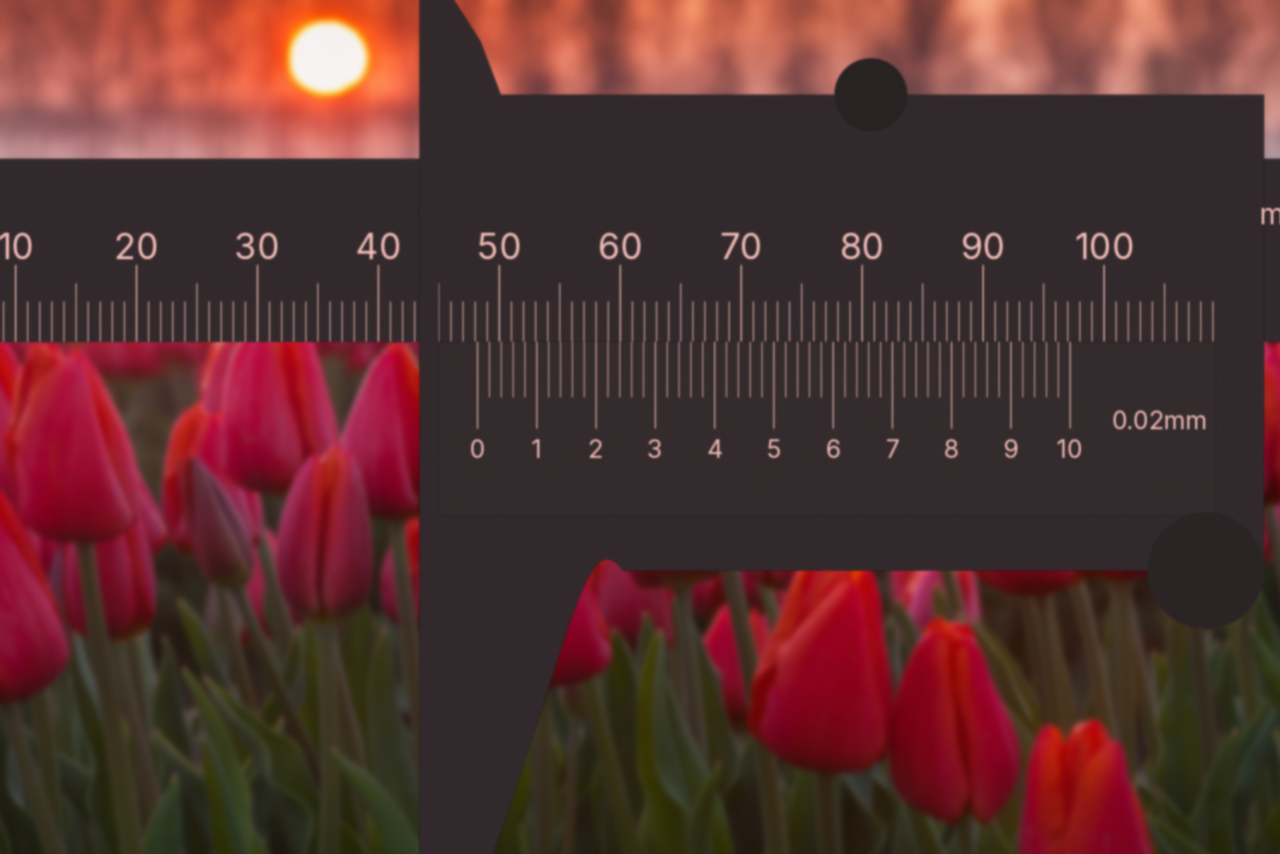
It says 48.2; mm
